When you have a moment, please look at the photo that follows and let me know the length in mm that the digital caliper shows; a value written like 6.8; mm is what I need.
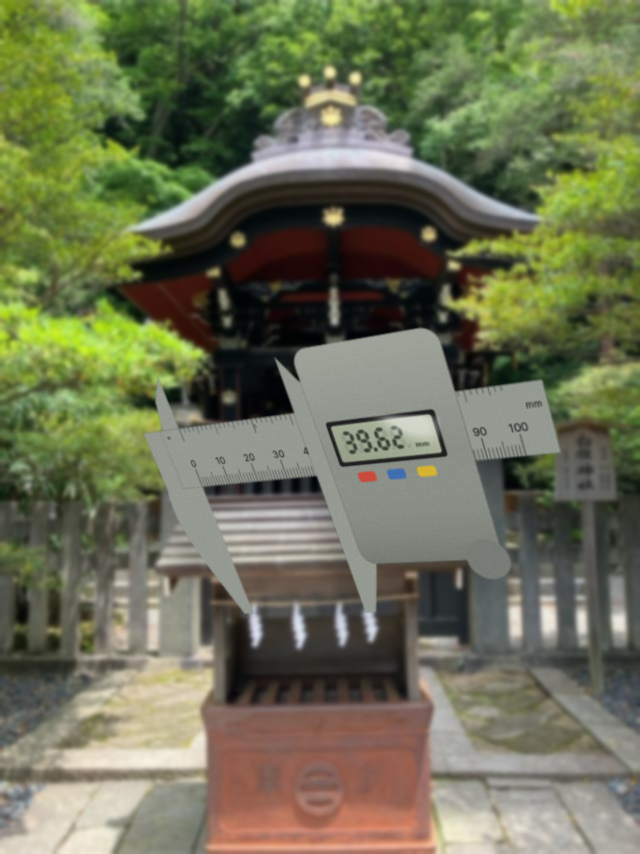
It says 39.62; mm
